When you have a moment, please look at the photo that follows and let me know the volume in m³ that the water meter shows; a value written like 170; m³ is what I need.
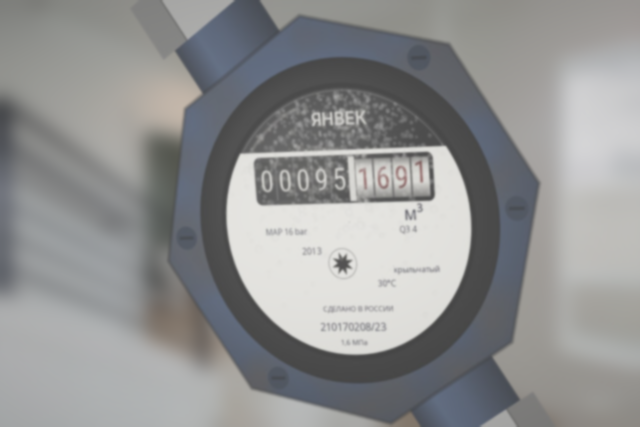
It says 95.1691; m³
